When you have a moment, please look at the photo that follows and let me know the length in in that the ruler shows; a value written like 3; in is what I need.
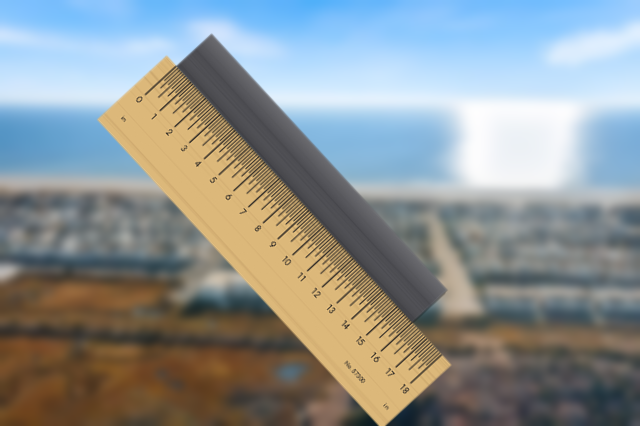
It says 16; in
